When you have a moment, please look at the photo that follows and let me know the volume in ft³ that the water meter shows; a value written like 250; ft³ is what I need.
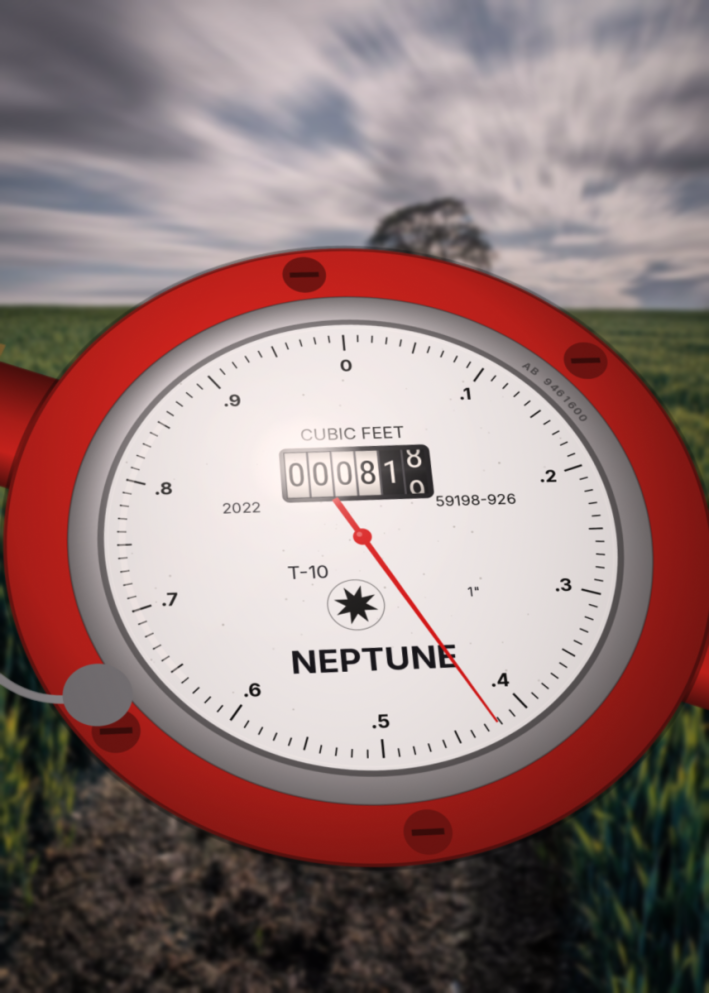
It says 818.42; ft³
